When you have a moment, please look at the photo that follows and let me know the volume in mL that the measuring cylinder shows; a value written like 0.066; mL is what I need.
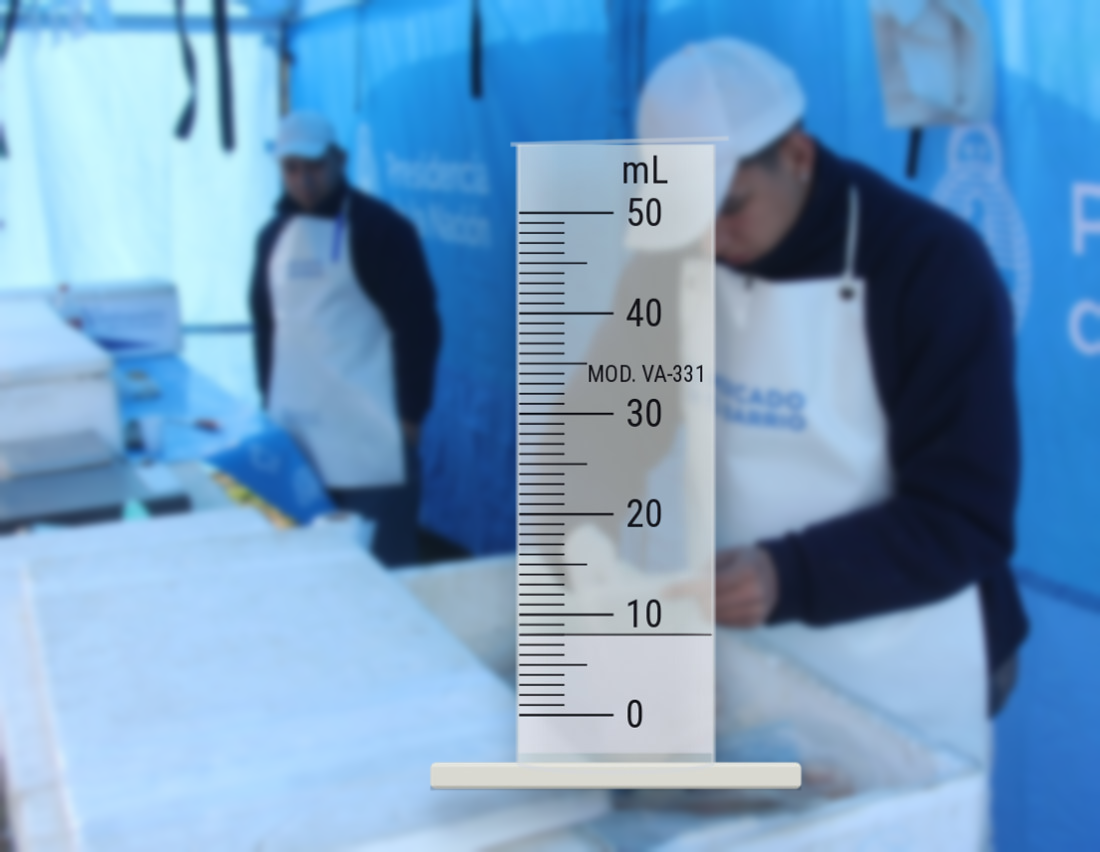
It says 8; mL
